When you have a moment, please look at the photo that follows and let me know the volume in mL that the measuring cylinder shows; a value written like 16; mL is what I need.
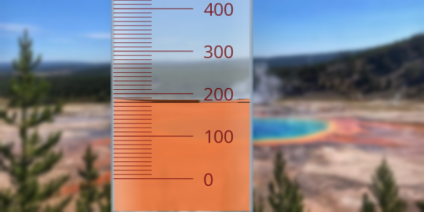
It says 180; mL
